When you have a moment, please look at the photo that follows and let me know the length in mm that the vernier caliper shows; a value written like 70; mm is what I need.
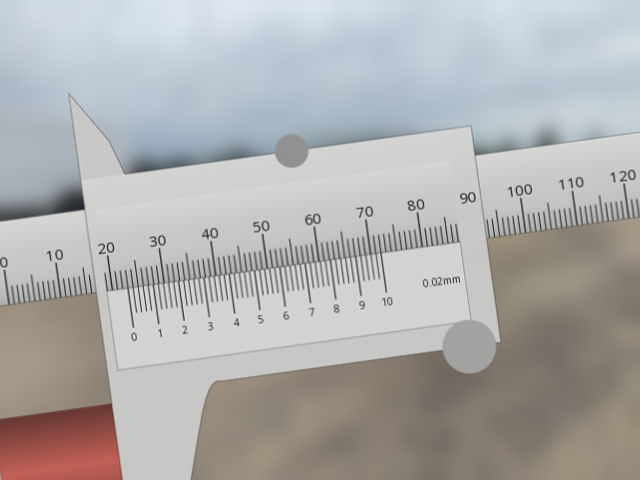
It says 23.0; mm
